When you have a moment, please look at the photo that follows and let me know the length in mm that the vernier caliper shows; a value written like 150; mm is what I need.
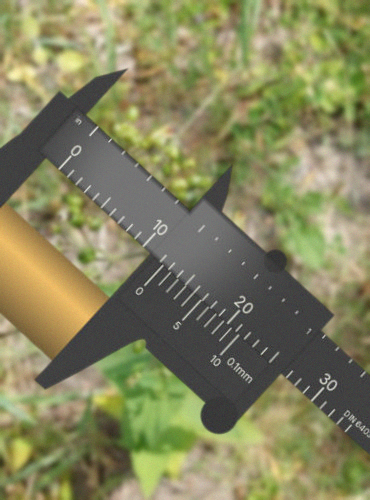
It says 12.4; mm
